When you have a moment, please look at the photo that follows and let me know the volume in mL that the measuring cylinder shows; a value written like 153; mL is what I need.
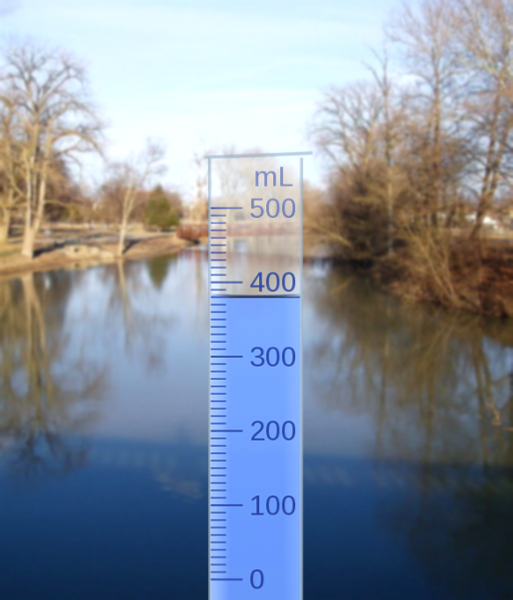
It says 380; mL
